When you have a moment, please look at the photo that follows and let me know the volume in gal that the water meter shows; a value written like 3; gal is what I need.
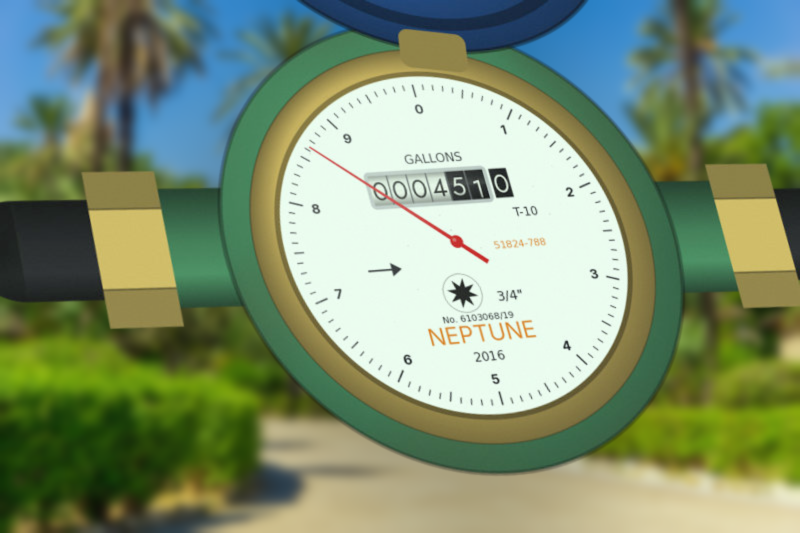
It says 4508.6; gal
